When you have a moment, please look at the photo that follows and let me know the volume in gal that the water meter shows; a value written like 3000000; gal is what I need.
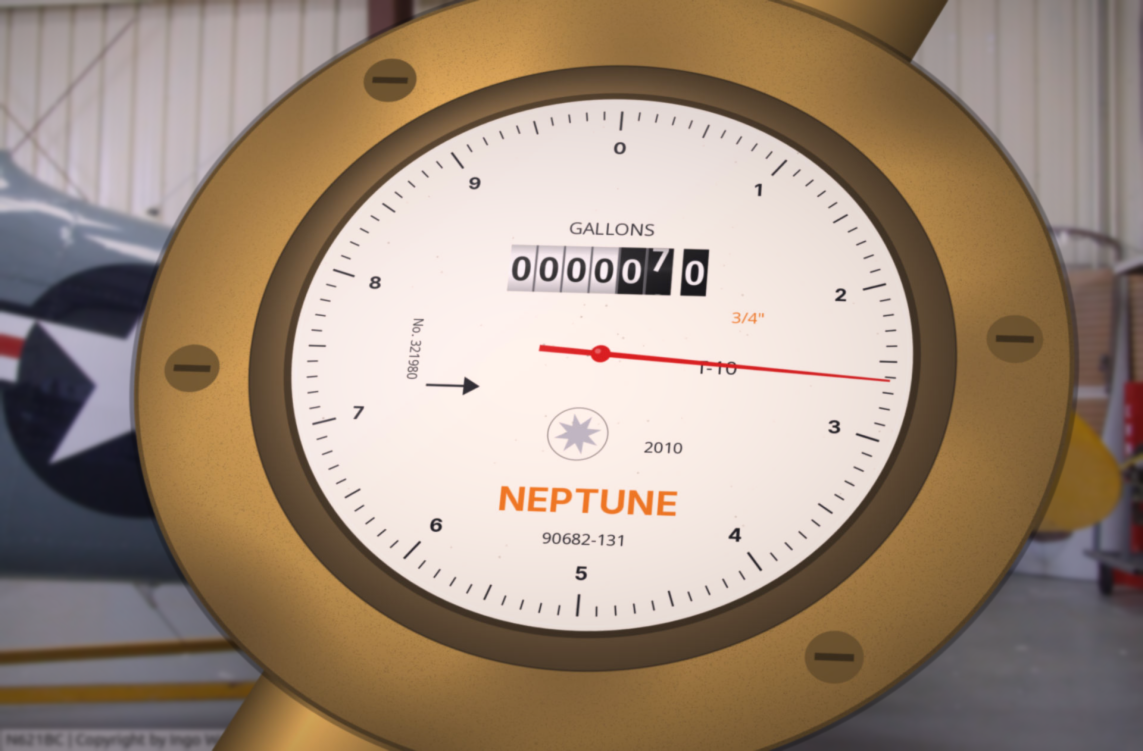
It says 72.6; gal
